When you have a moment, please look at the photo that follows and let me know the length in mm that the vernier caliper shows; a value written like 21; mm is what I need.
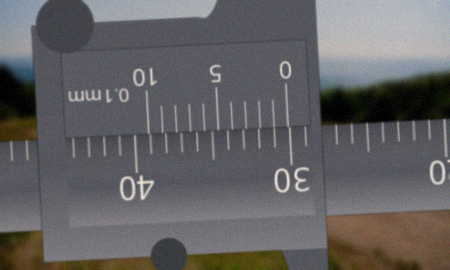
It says 30.1; mm
